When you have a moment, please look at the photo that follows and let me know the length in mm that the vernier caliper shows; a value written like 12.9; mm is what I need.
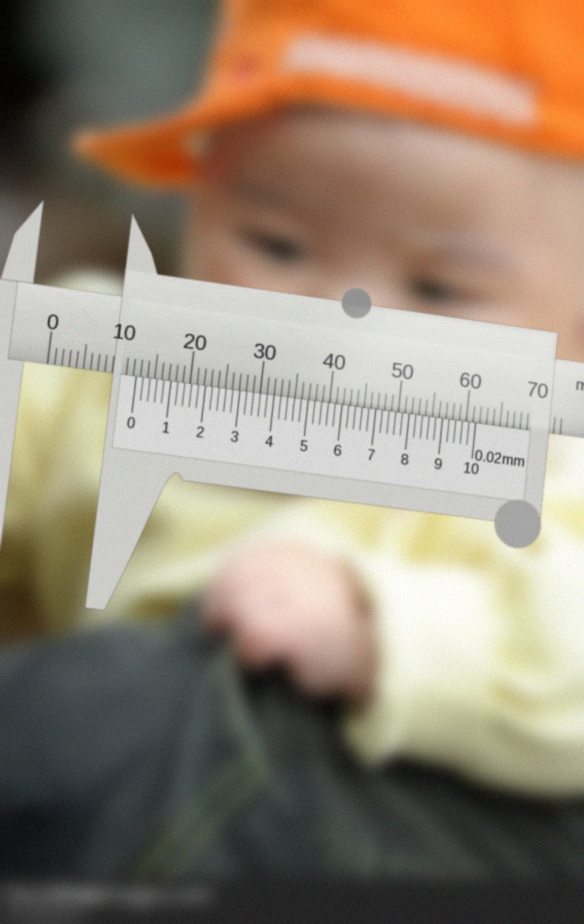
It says 12.4; mm
